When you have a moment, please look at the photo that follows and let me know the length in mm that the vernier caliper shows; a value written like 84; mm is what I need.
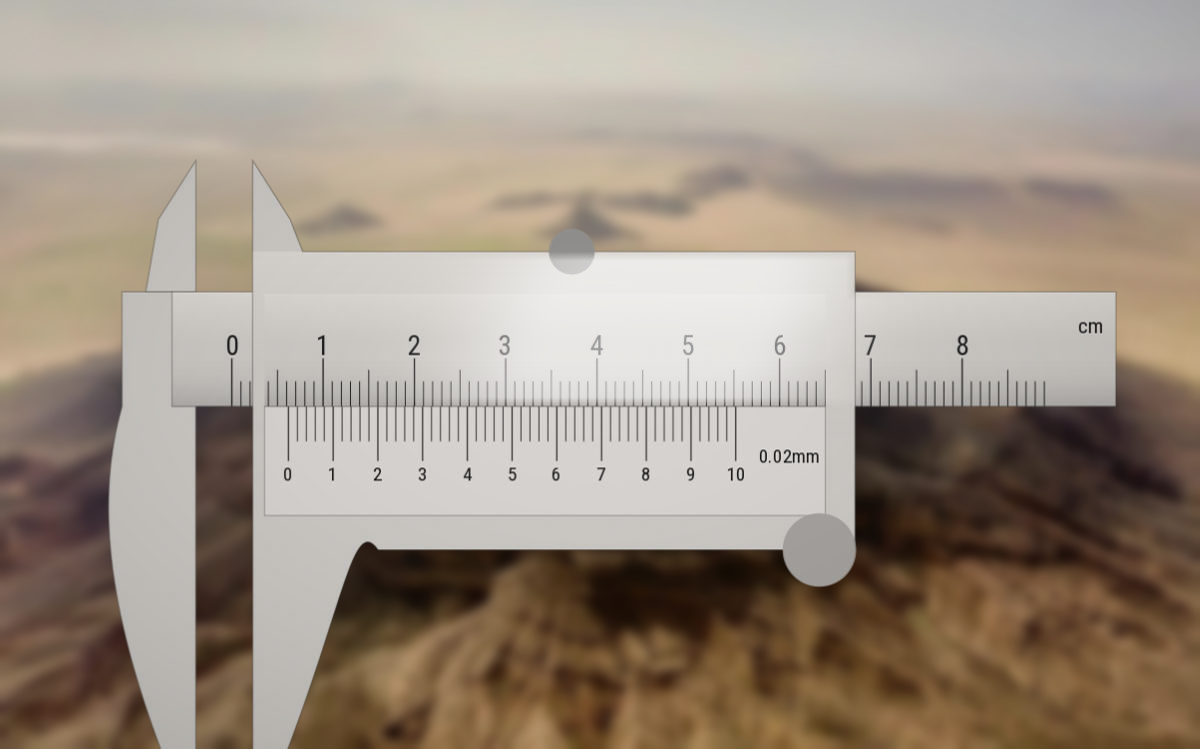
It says 6.2; mm
